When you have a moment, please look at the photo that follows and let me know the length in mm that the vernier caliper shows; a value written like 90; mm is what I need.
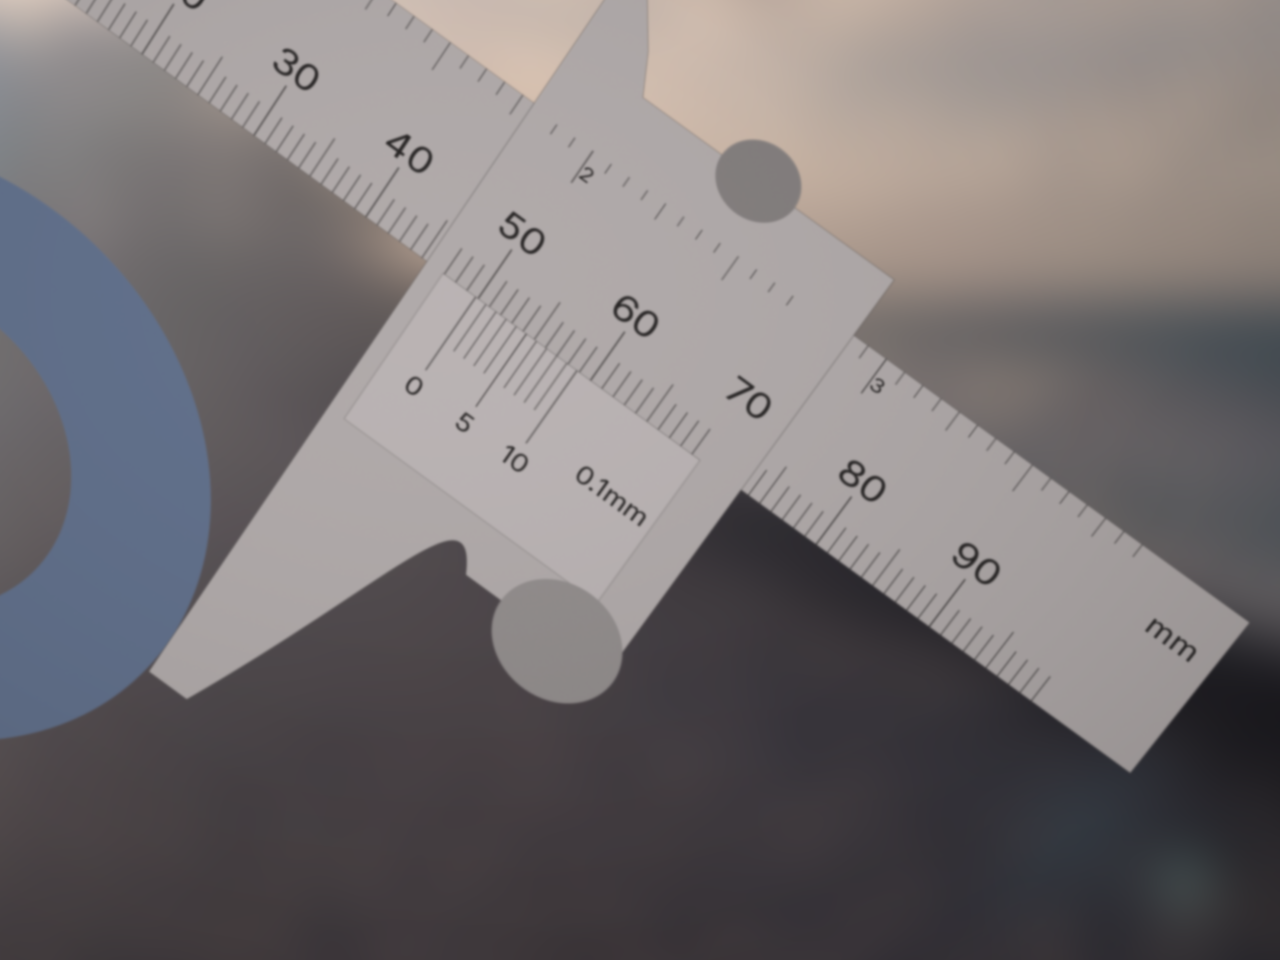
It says 49.8; mm
